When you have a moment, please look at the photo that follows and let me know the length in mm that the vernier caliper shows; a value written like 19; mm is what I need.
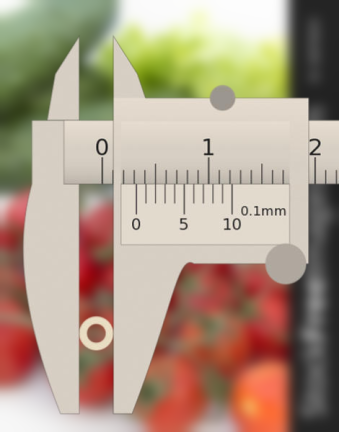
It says 3.2; mm
